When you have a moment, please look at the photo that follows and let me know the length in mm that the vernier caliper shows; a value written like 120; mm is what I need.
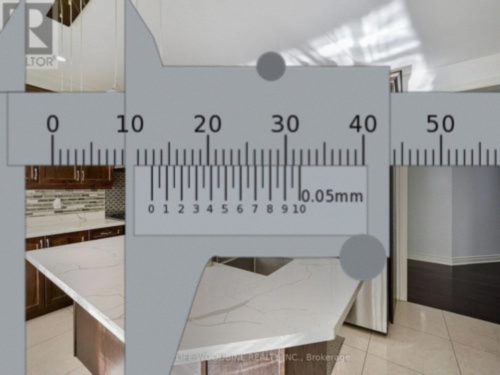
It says 12.8; mm
